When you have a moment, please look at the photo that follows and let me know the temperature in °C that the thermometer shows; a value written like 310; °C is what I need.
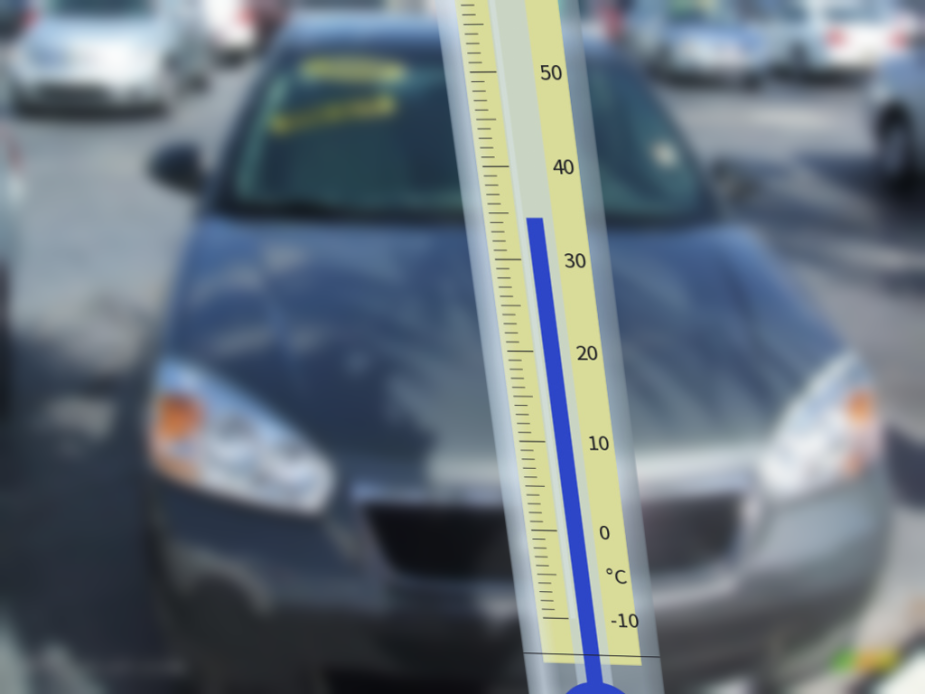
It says 34.5; °C
